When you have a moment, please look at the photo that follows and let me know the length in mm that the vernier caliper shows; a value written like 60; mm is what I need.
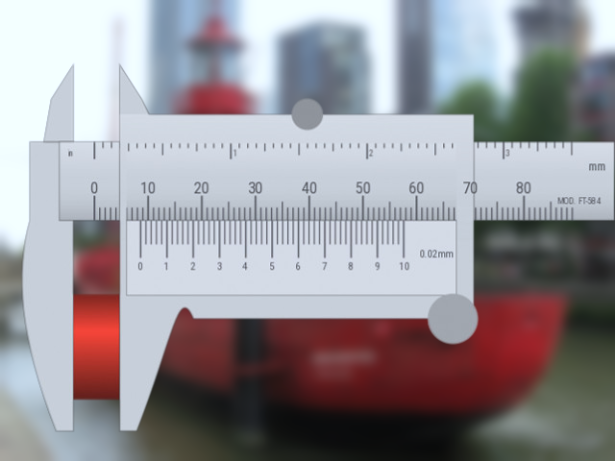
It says 8.6; mm
